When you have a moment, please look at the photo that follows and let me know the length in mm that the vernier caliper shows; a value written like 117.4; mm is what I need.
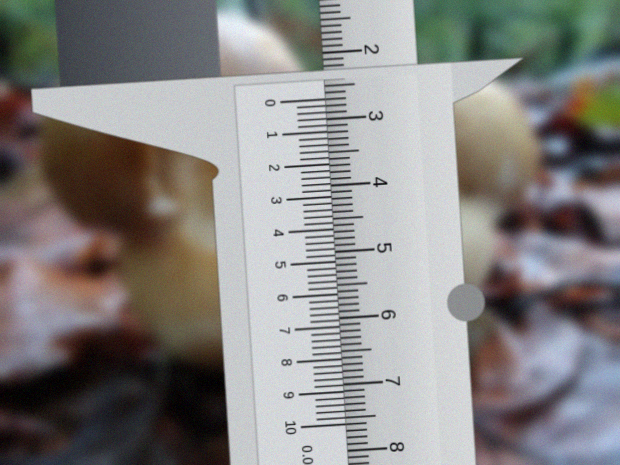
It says 27.0; mm
